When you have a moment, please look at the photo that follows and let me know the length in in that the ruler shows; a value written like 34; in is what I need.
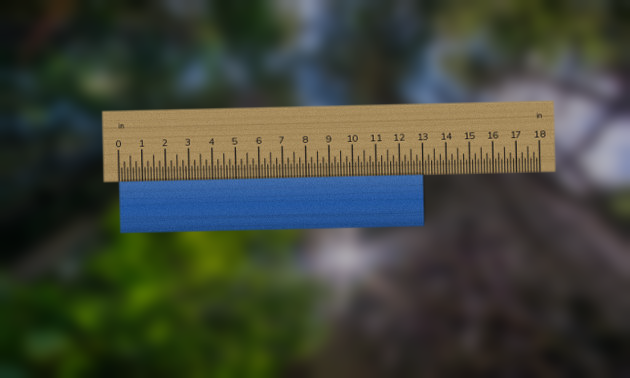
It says 13; in
